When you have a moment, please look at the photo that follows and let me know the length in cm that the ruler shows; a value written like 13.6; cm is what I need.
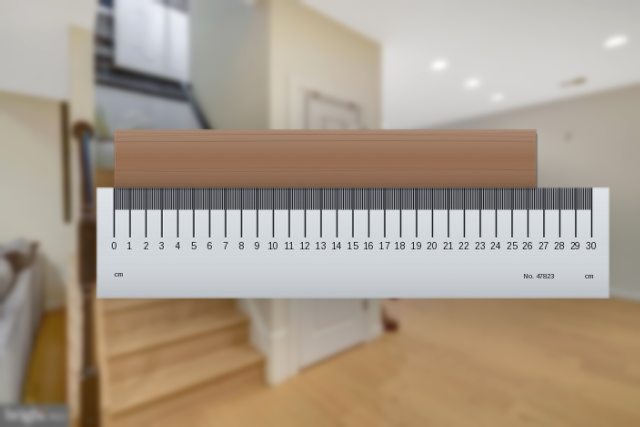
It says 26.5; cm
